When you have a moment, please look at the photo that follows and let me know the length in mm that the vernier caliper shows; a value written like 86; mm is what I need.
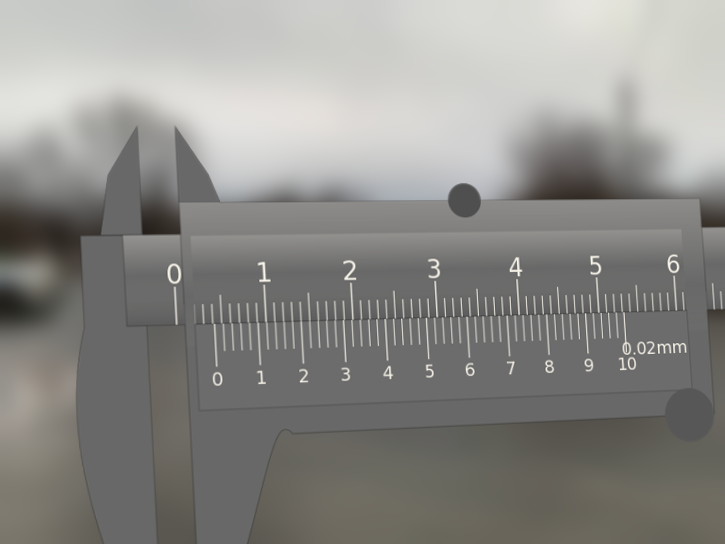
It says 4.2; mm
